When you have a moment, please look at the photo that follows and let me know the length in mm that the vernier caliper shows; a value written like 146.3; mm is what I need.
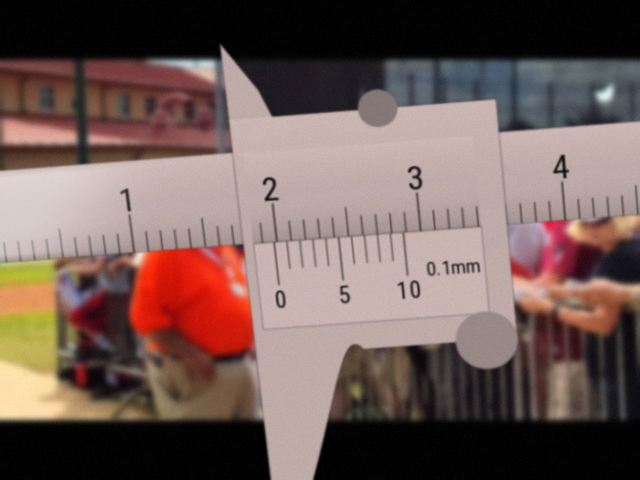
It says 19.8; mm
